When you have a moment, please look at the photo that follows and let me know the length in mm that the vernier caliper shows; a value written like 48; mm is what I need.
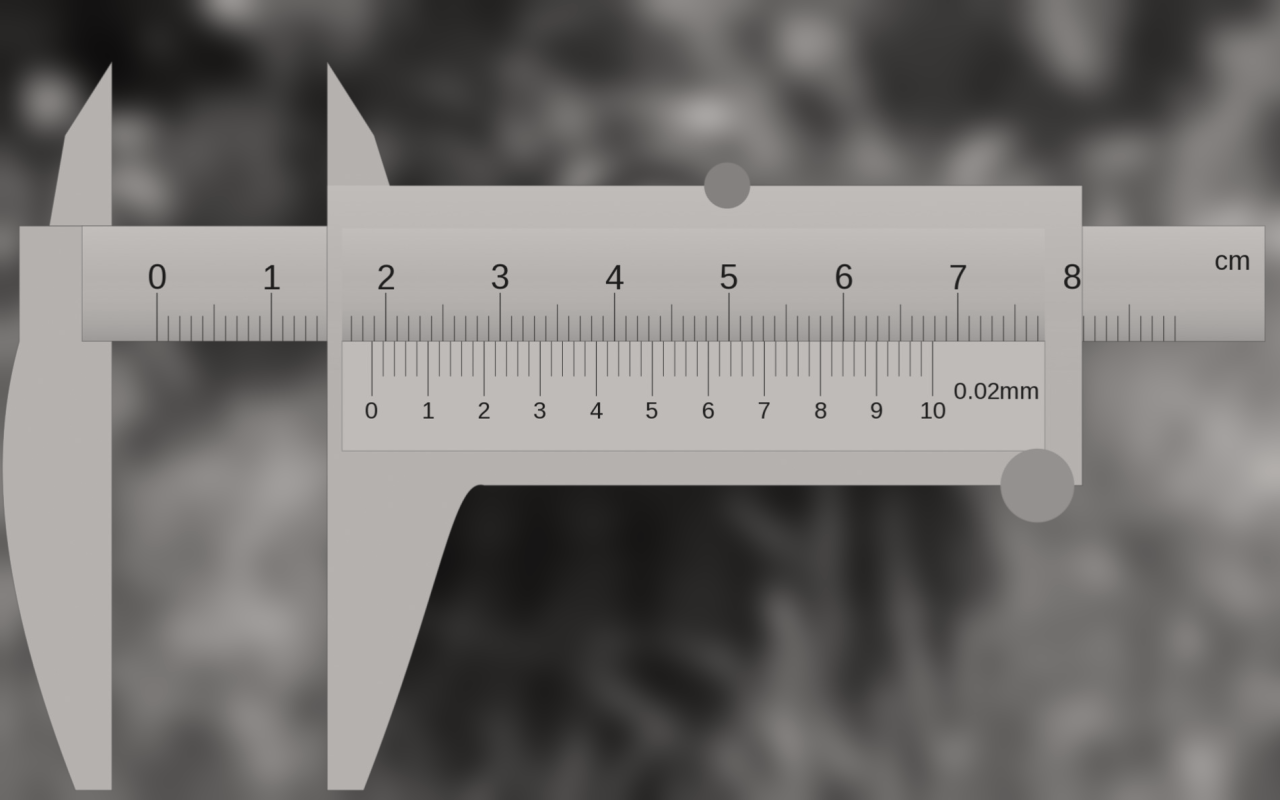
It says 18.8; mm
